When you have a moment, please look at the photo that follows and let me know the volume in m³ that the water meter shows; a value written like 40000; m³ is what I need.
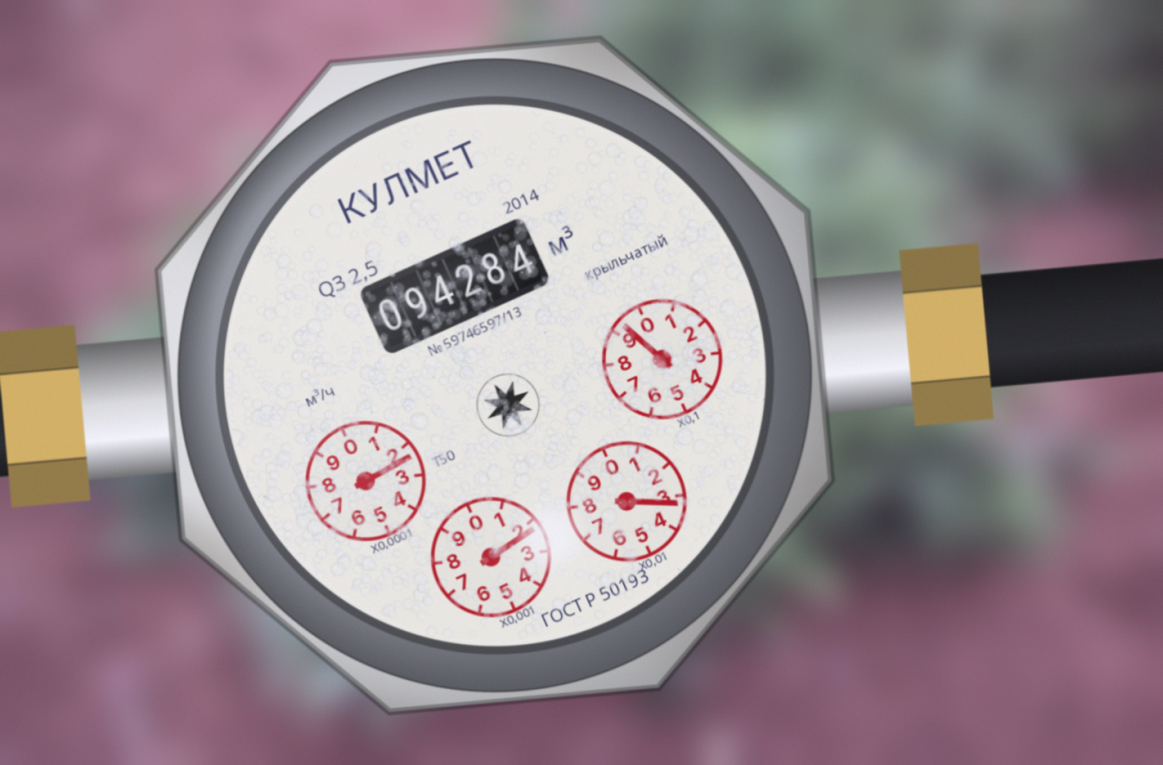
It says 94283.9322; m³
